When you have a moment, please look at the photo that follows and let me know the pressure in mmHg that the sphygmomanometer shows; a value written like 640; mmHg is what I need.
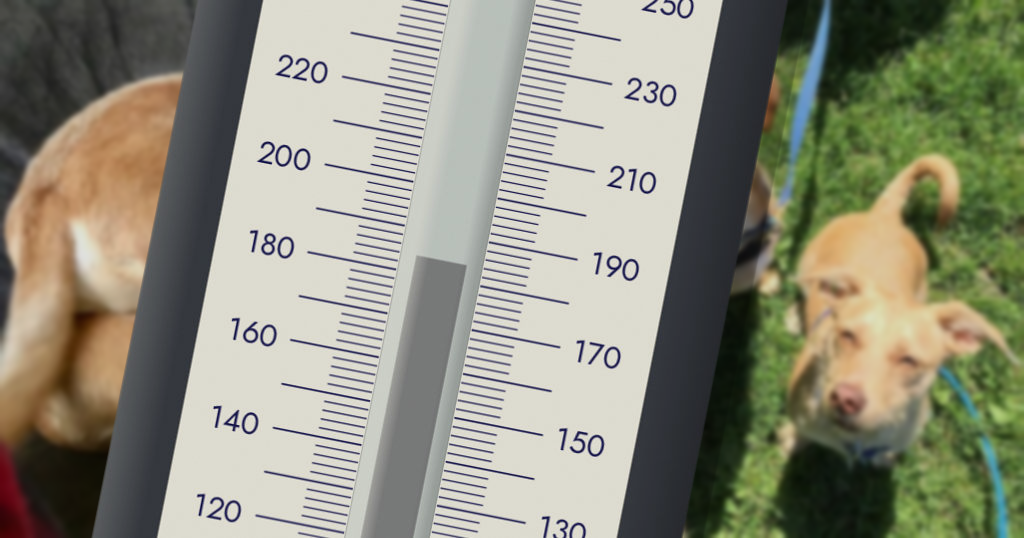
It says 184; mmHg
